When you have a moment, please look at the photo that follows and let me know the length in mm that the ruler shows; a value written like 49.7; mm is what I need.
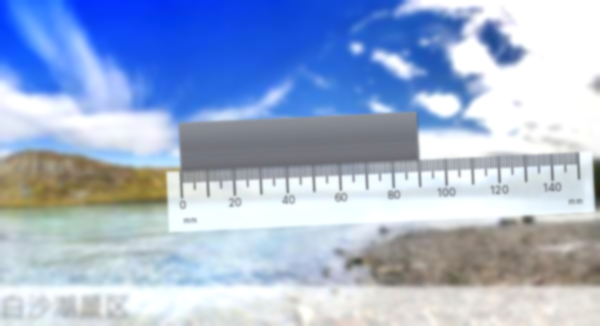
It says 90; mm
